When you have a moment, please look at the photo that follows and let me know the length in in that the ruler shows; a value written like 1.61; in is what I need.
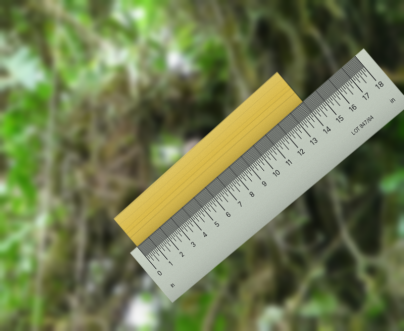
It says 14; in
